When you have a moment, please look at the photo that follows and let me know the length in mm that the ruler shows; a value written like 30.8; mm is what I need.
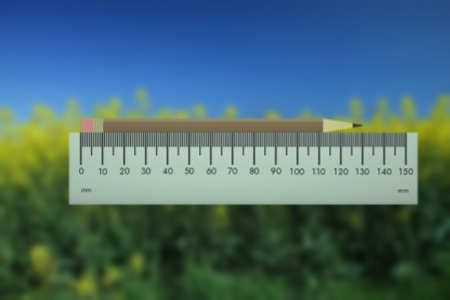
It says 130; mm
